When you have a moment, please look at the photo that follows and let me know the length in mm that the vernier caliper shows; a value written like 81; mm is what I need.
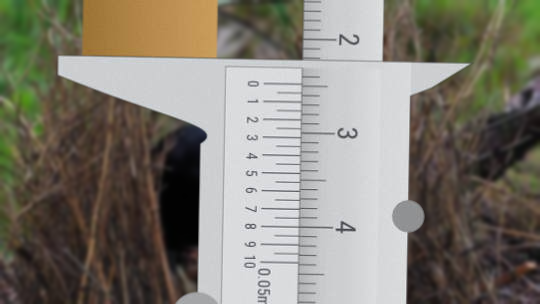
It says 24.8; mm
